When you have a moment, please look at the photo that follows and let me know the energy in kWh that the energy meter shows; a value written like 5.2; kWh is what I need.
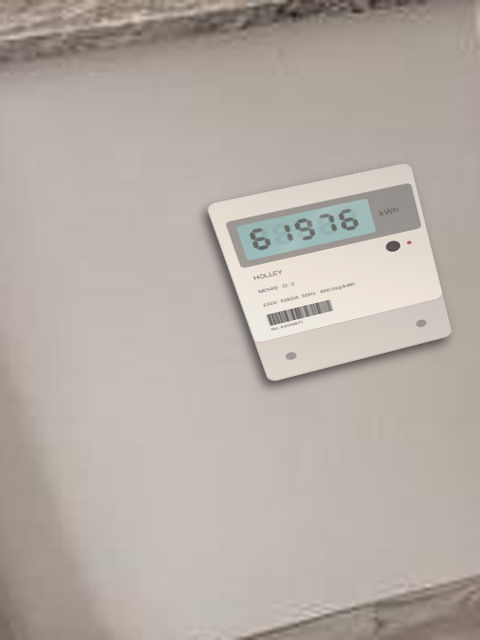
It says 61976; kWh
